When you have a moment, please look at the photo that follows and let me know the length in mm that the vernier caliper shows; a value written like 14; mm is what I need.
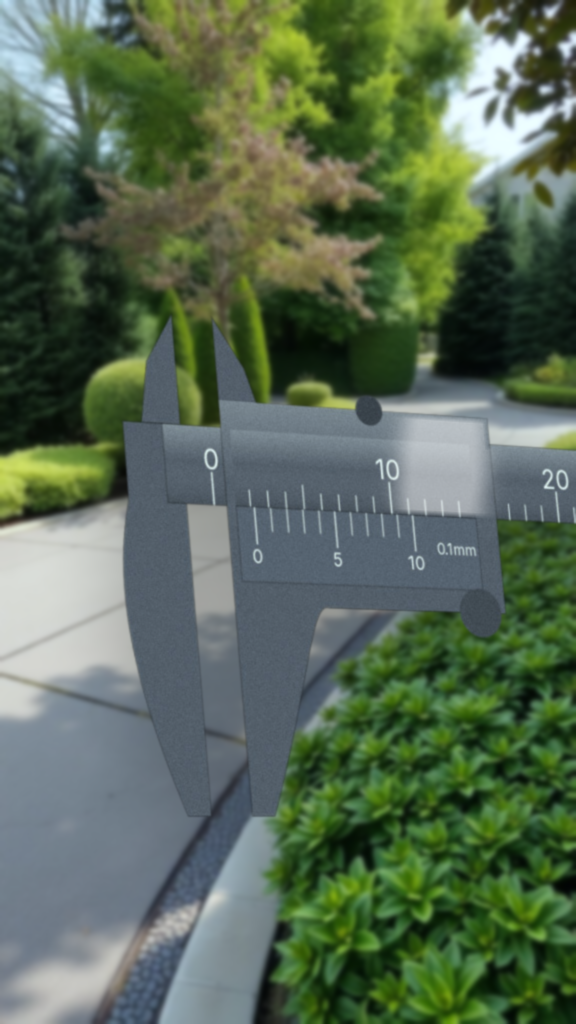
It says 2.2; mm
